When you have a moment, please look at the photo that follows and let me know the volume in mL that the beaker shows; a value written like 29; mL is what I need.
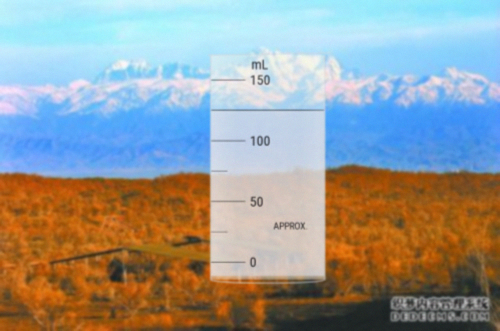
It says 125; mL
